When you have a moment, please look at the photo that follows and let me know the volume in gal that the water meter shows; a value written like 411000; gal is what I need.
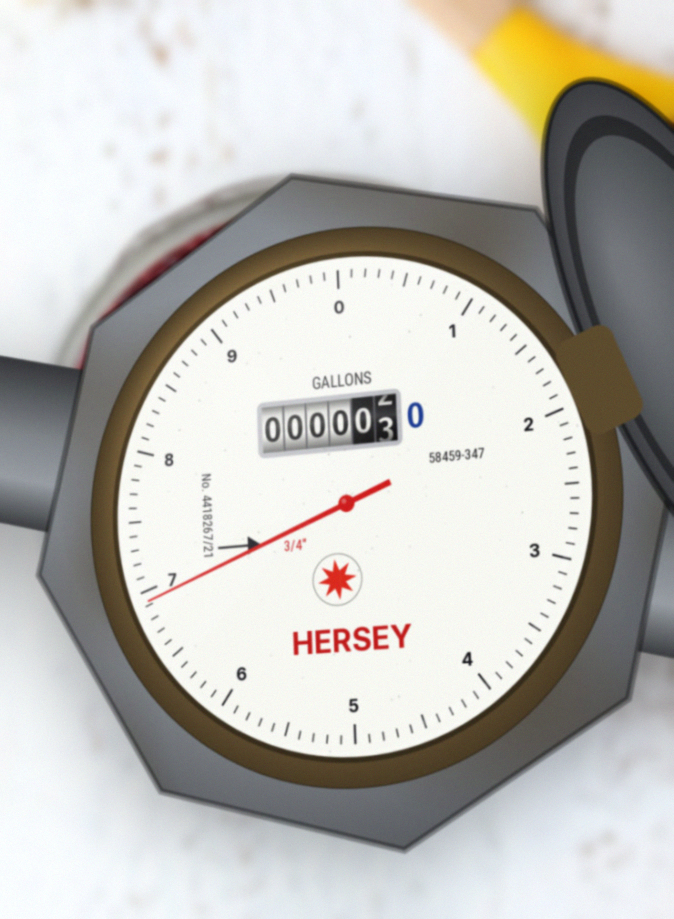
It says 26.9; gal
